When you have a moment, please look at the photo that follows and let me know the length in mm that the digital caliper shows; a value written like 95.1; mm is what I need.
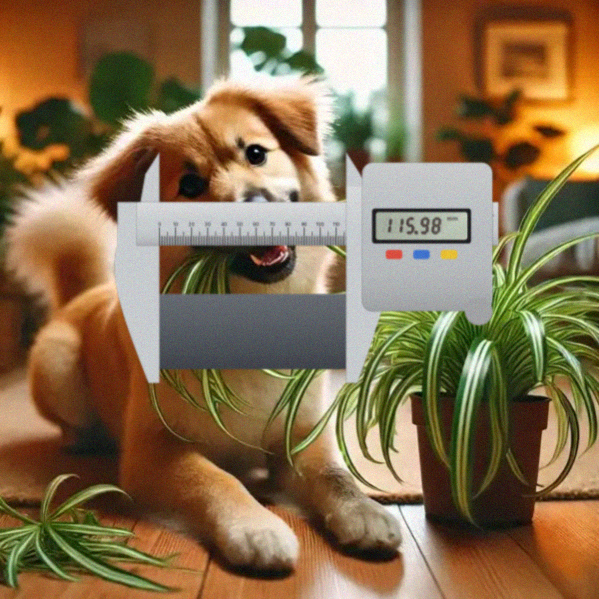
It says 115.98; mm
